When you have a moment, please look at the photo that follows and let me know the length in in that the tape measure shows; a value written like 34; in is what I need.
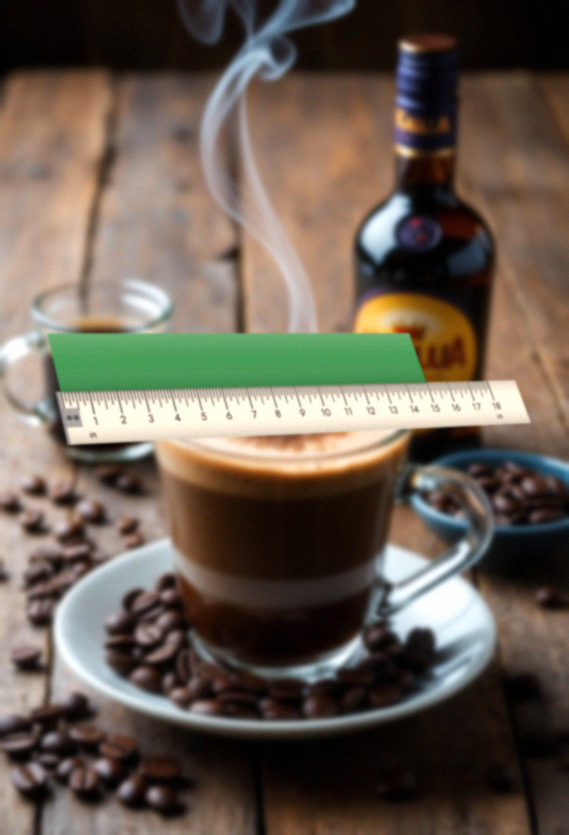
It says 15; in
